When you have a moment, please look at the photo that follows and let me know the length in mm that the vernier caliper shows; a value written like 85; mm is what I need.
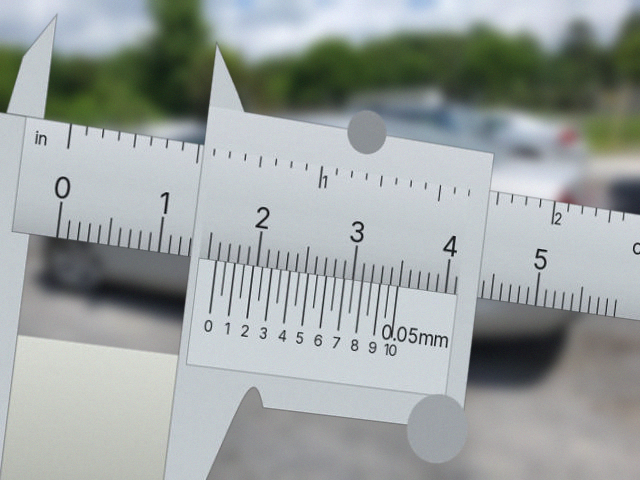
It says 15.8; mm
